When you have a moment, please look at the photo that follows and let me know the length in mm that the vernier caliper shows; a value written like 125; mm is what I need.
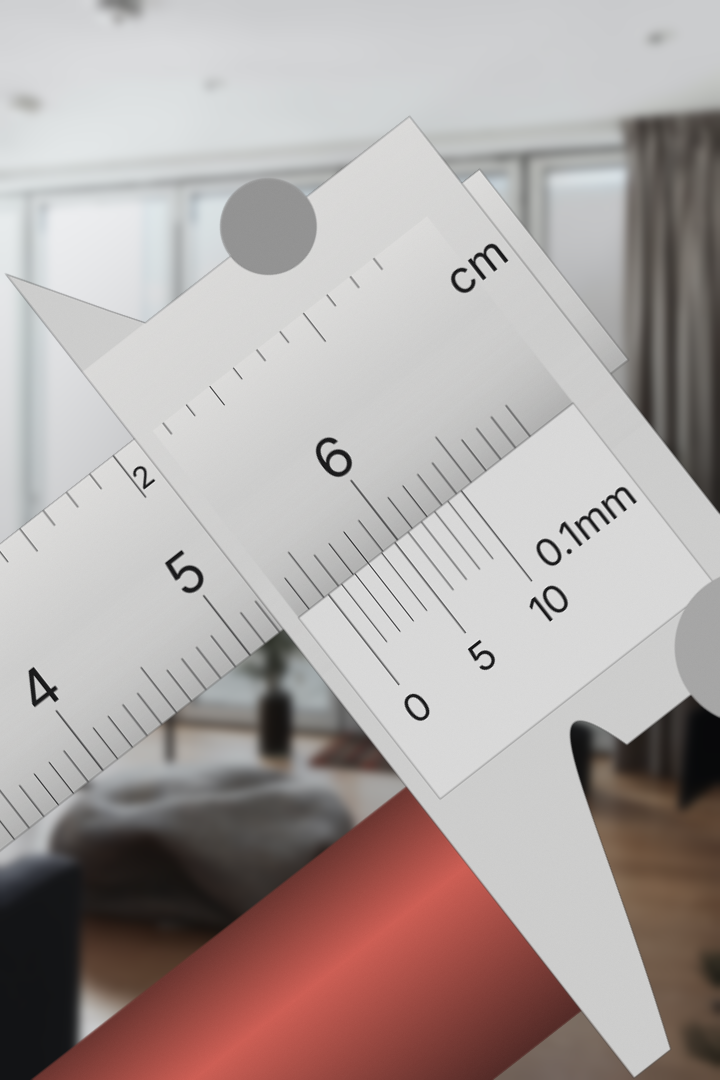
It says 55.3; mm
